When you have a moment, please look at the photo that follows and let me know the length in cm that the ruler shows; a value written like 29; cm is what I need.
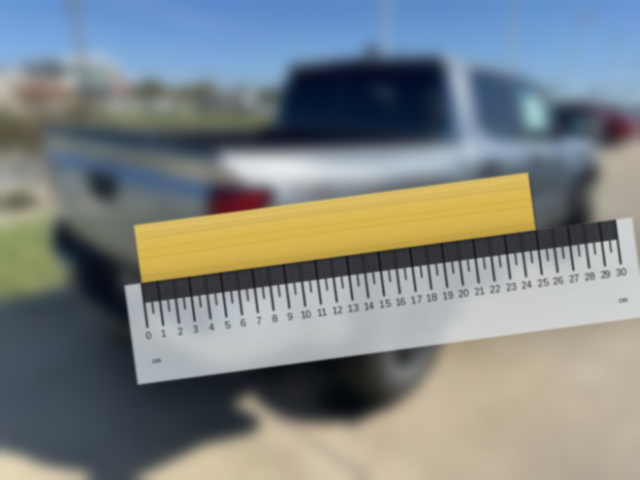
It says 25; cm
